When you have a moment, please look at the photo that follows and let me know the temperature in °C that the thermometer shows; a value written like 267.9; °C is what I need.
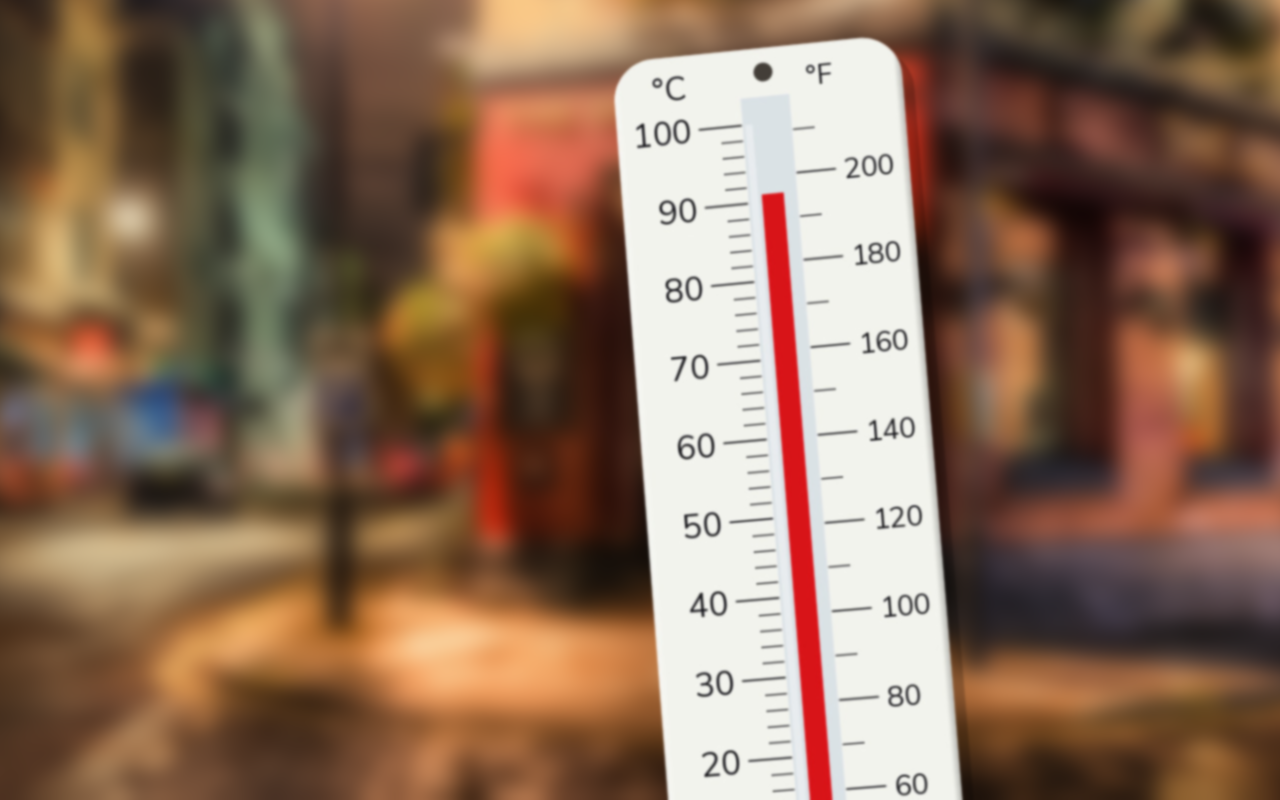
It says 91; °C
